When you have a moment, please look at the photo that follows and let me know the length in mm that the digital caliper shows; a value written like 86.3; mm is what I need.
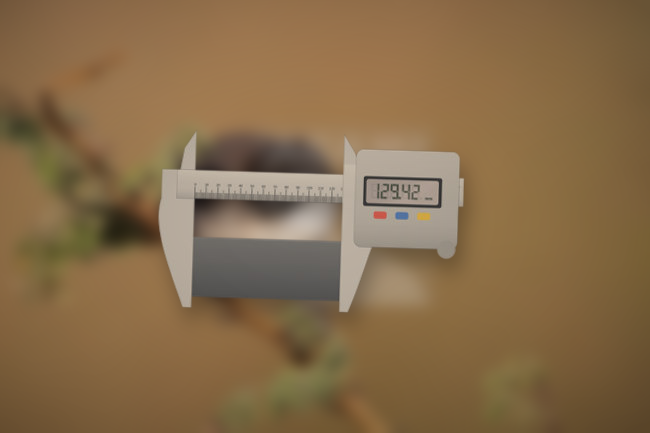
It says 129.42; mm
